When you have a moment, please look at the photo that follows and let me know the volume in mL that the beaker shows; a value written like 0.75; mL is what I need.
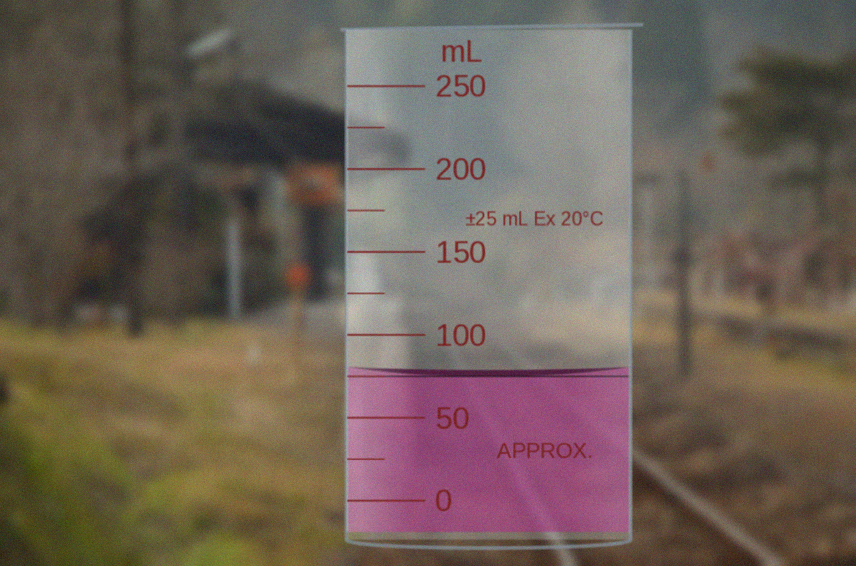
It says 75; mL
